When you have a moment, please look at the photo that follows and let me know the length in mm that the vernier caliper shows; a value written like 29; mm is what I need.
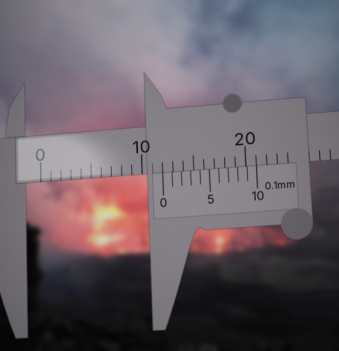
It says 12.0; mm
